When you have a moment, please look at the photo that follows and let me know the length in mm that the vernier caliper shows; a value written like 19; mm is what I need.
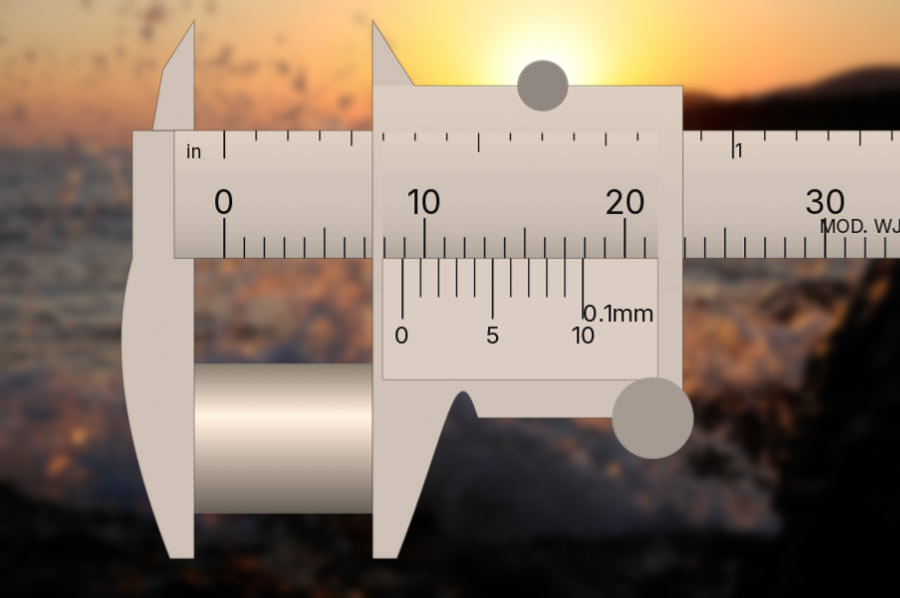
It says 8.9; mm
